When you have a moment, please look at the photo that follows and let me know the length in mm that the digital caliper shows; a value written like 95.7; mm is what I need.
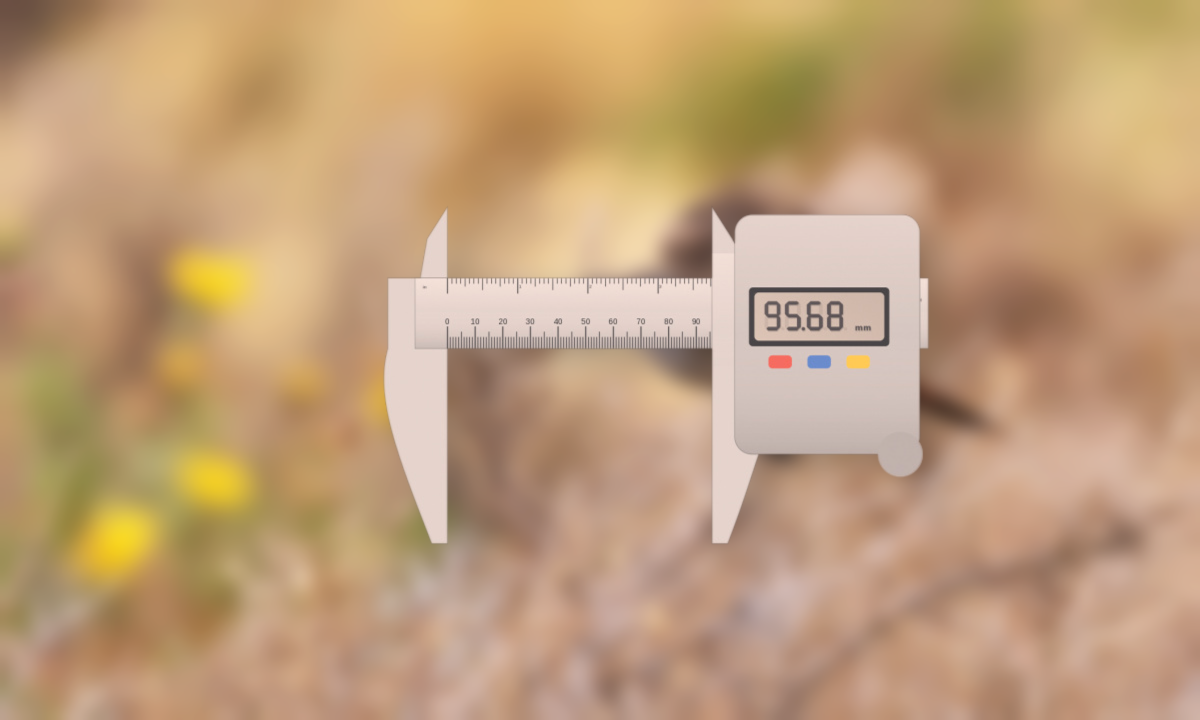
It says 95.68; mm
